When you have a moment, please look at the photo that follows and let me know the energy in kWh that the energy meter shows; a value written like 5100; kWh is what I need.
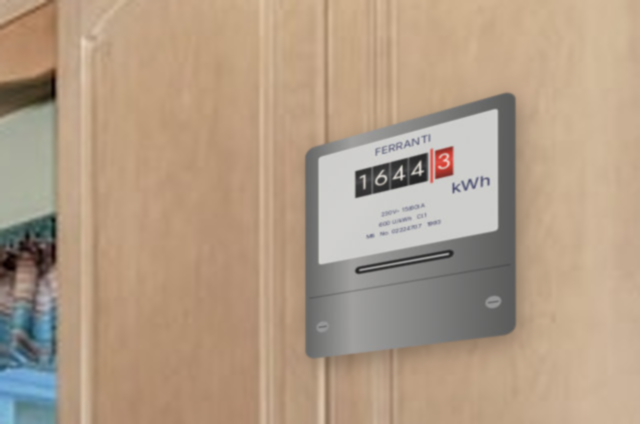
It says 1644.3; kWh
